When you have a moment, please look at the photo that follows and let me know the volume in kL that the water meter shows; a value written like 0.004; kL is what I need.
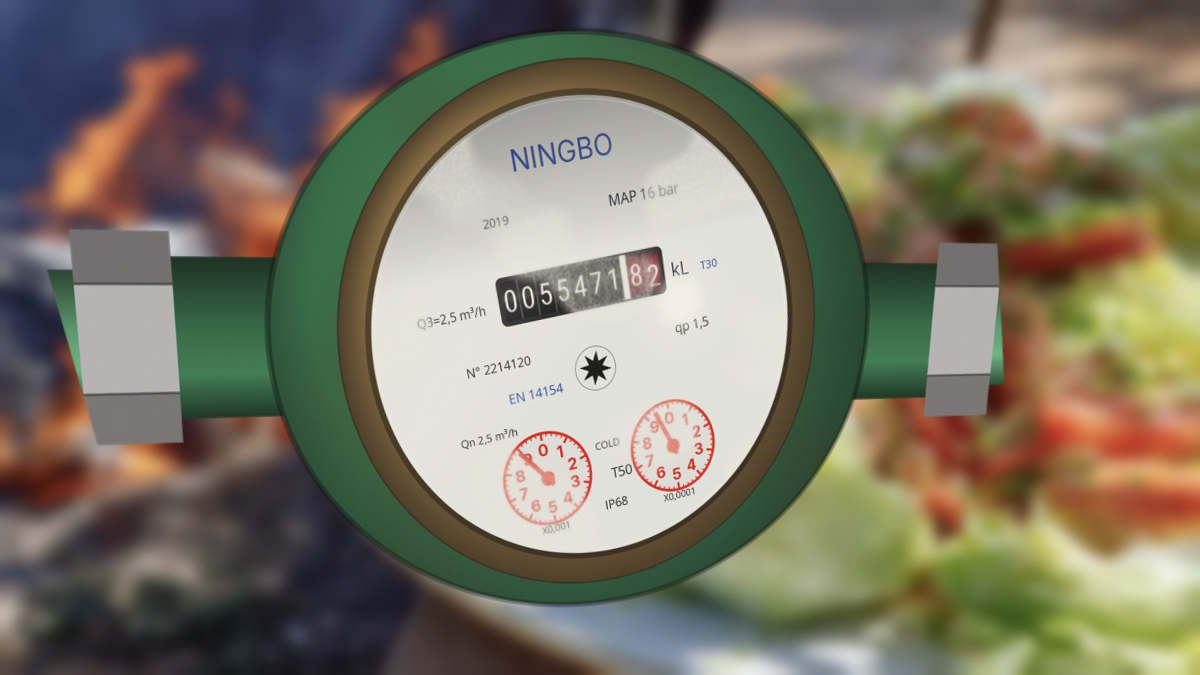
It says 55471.8189; kL
